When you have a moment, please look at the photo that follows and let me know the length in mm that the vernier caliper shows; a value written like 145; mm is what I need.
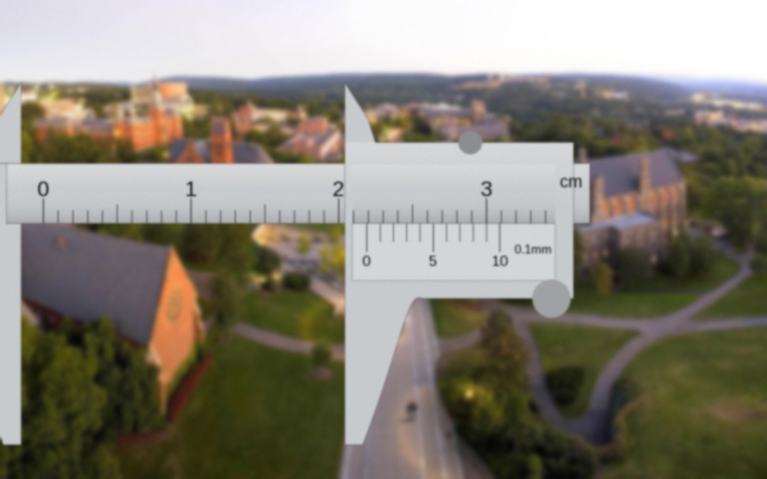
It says 21.9; mm
